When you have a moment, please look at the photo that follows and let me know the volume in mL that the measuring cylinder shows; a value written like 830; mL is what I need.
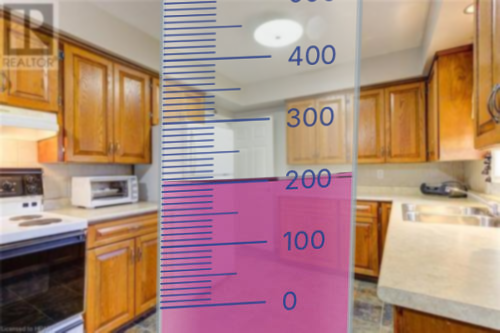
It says 200; mL
